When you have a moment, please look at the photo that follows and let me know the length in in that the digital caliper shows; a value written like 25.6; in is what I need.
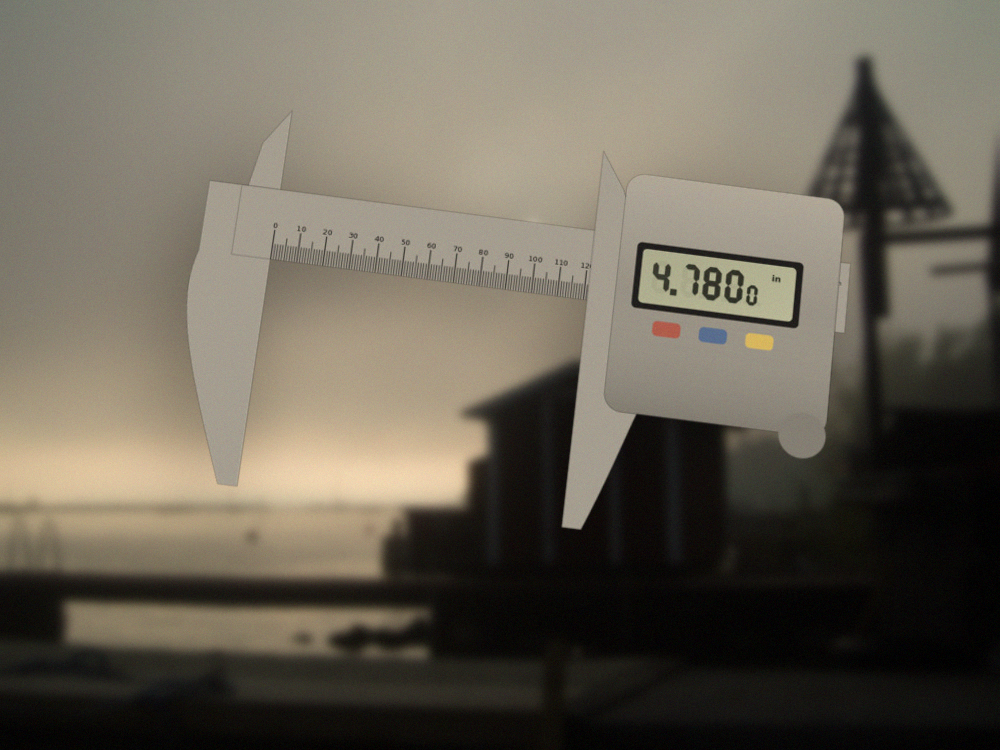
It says 4.7800; in
